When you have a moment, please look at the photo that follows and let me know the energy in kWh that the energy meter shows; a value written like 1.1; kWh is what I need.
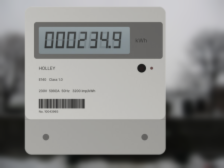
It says 234.9; kWh
